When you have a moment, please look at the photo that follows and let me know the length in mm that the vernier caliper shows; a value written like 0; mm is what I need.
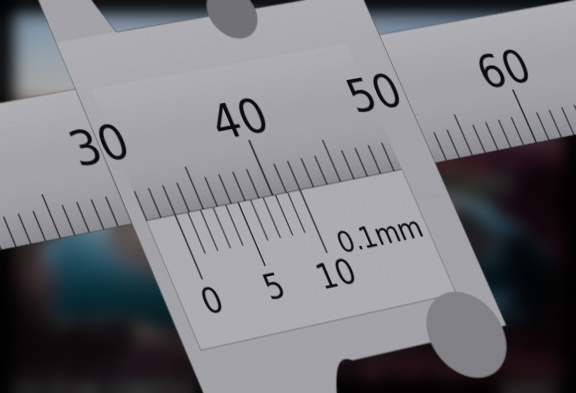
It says 33.0; mm
